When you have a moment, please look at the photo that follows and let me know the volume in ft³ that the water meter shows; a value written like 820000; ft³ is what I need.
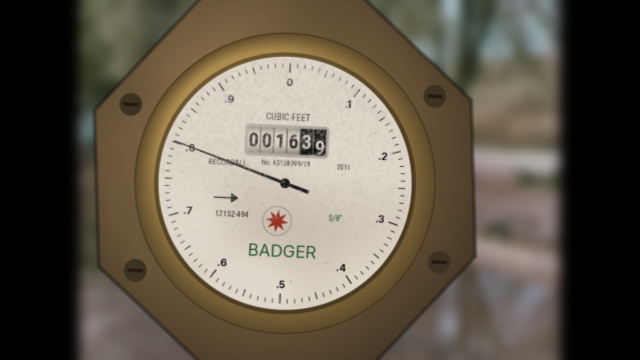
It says 1638.80; ft³
